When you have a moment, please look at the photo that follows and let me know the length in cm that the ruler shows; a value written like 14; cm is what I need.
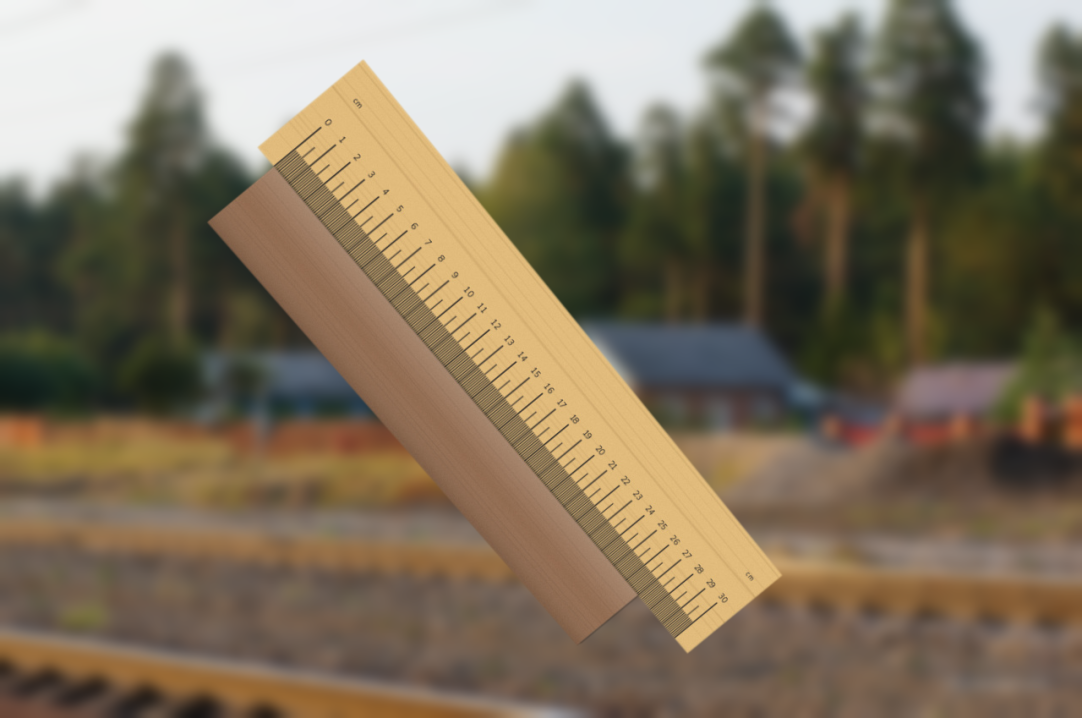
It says 27; cm
